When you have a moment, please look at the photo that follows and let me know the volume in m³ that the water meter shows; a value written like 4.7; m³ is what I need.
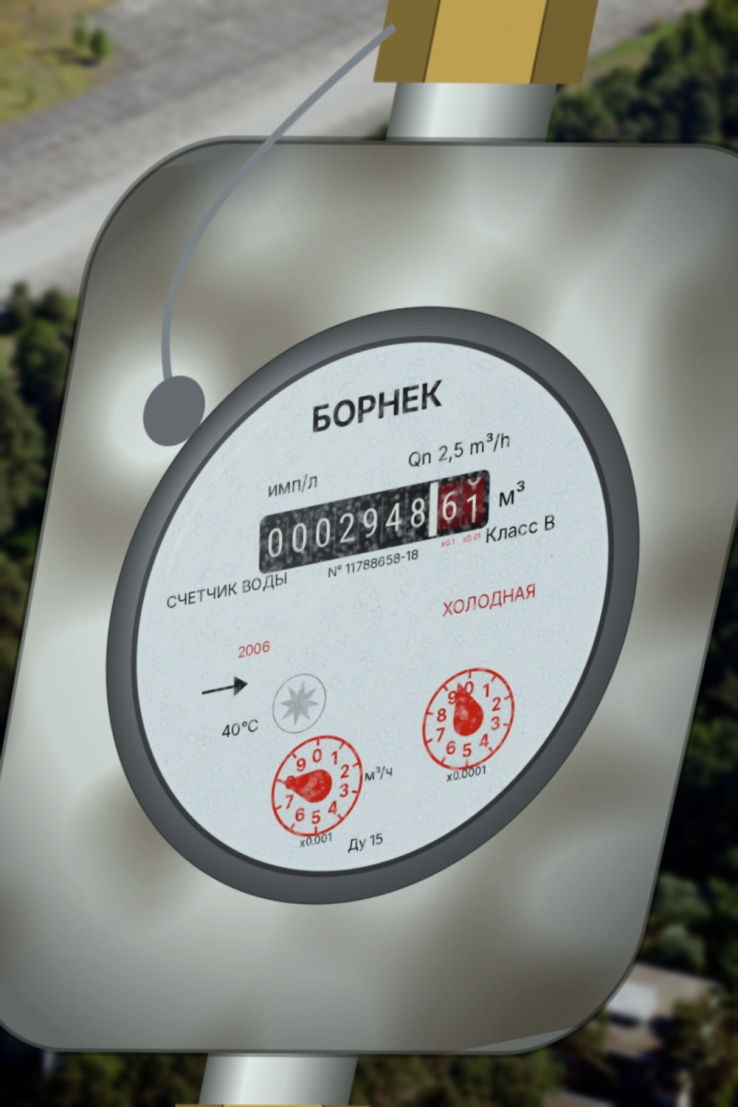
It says 2948.6079; m³
